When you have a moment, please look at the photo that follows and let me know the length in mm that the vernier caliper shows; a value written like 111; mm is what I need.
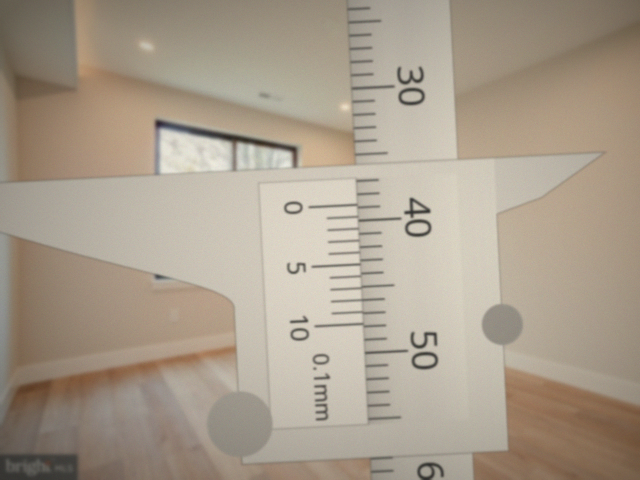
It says 38.8; mm
